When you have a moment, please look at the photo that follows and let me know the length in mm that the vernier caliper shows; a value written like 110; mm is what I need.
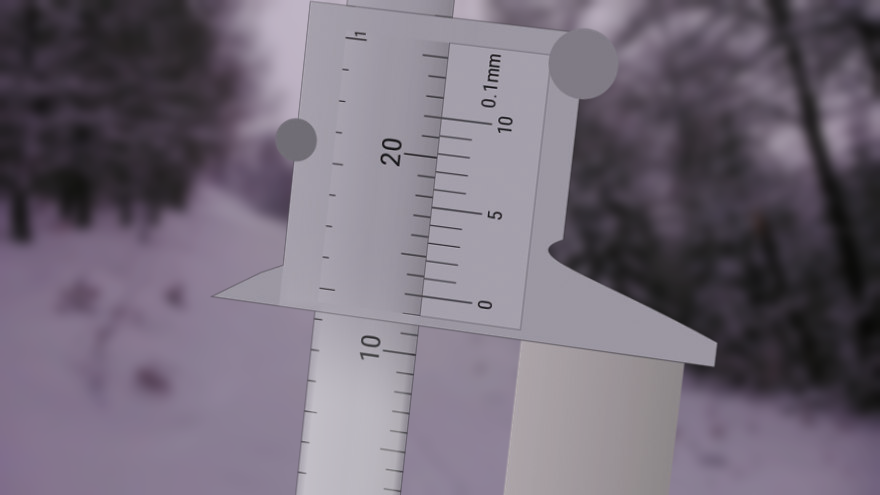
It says 13.0; mm
